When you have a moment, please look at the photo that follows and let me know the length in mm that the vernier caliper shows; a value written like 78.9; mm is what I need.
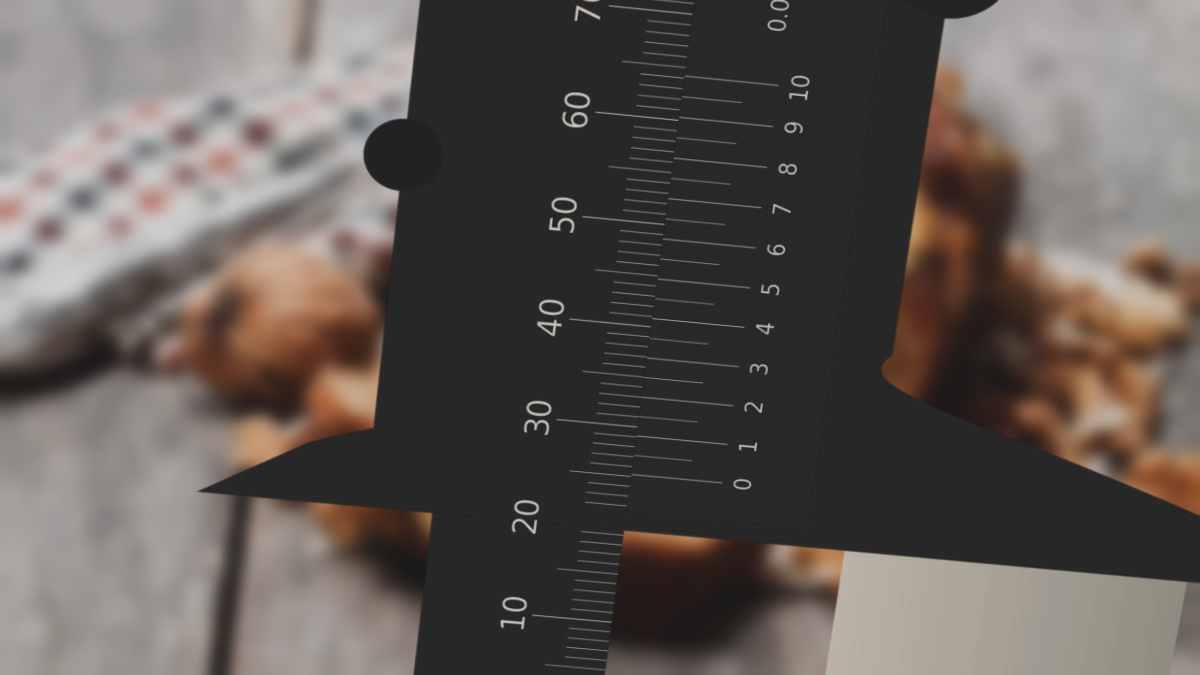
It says 25.2; mm
